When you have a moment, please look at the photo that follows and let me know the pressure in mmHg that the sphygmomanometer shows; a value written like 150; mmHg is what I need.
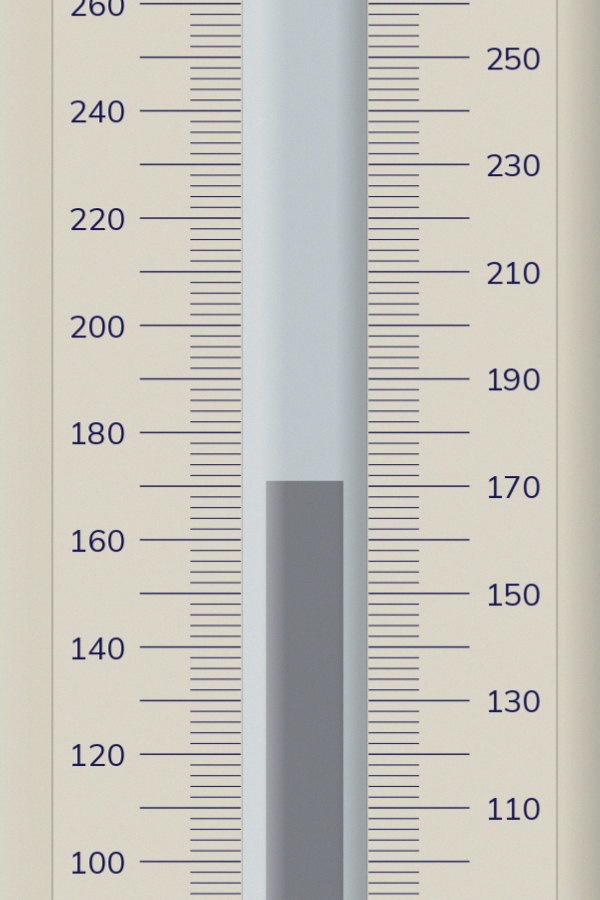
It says 171; mmHg
